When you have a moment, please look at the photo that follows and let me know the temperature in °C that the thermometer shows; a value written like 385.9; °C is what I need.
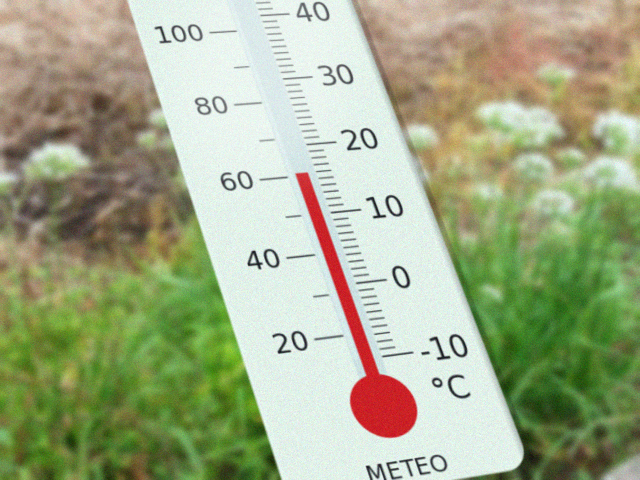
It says 16; °C
